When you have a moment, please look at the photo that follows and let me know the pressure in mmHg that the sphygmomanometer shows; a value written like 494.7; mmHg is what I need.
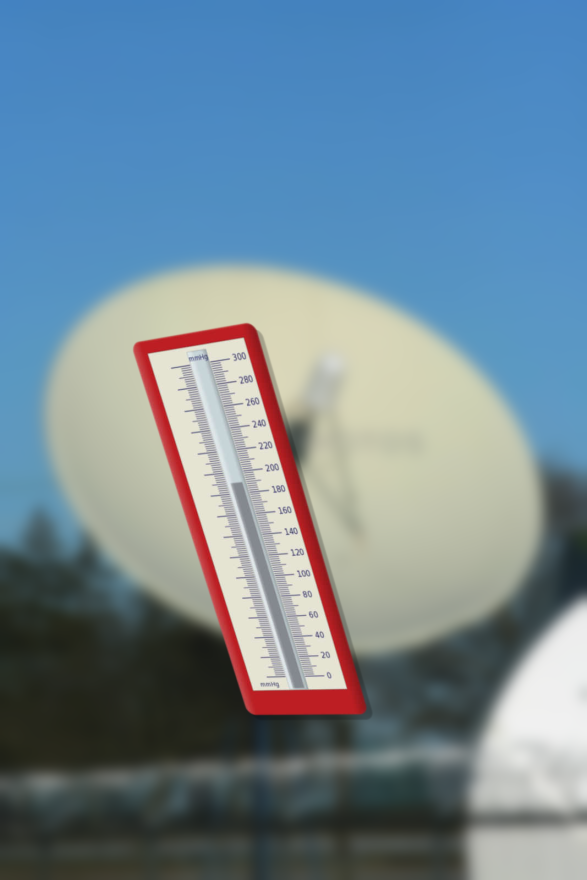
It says 190; mmHg
